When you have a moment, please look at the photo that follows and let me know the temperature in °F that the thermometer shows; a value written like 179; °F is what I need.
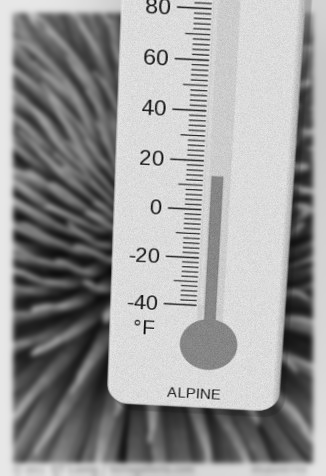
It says 14; °F
